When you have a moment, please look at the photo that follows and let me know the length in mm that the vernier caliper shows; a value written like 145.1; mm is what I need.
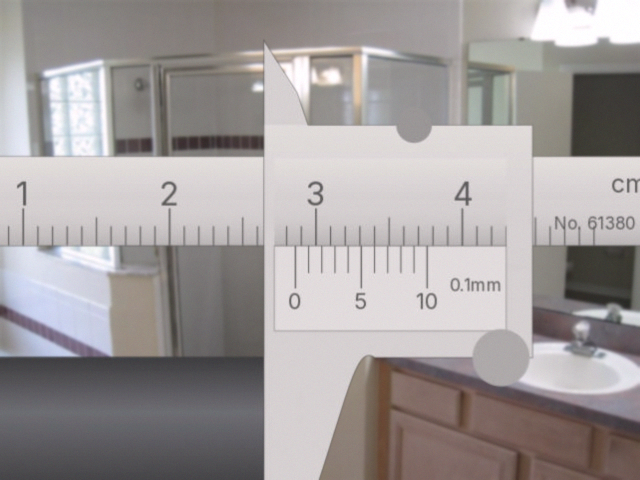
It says 28.6; mm
